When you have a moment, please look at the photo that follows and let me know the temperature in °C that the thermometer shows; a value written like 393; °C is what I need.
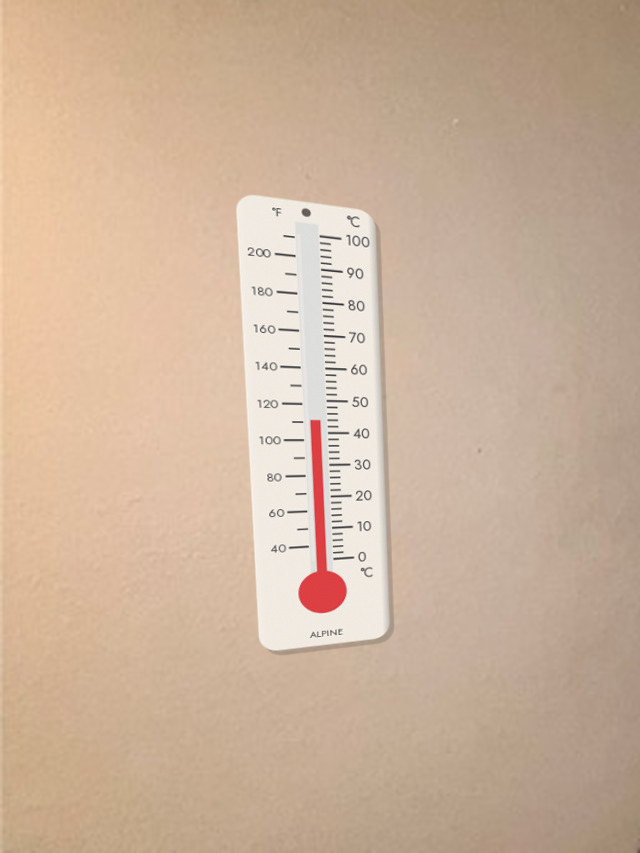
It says 44; °C
